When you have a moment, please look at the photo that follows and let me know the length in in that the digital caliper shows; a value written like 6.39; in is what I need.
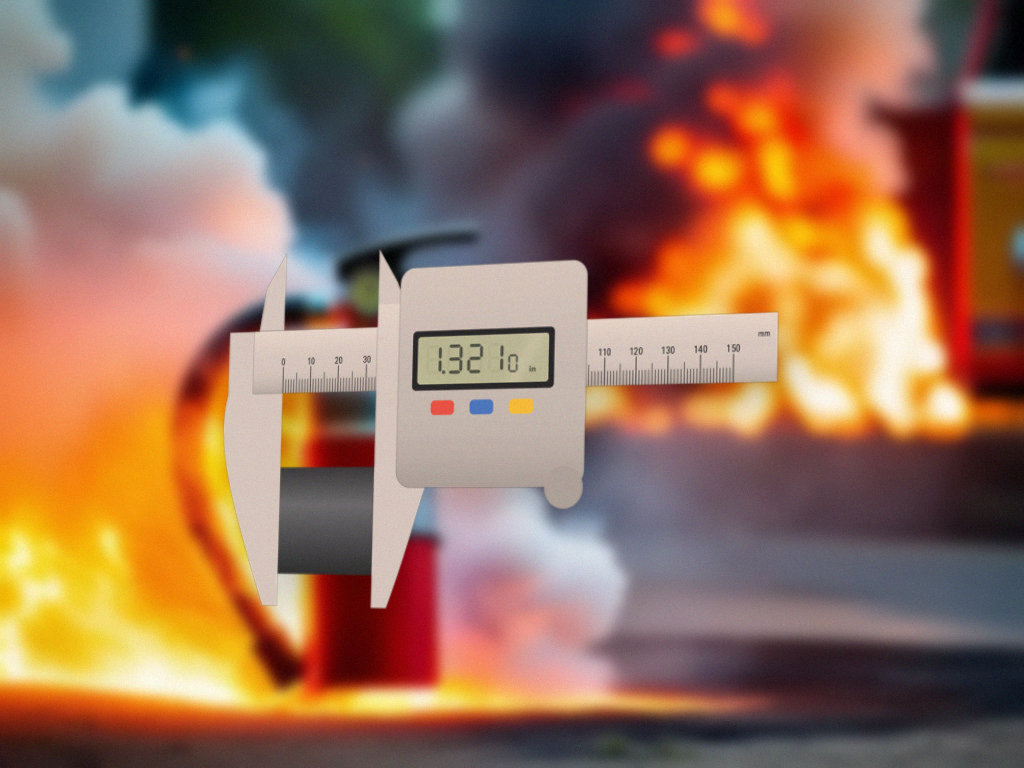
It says 1.3210; in
